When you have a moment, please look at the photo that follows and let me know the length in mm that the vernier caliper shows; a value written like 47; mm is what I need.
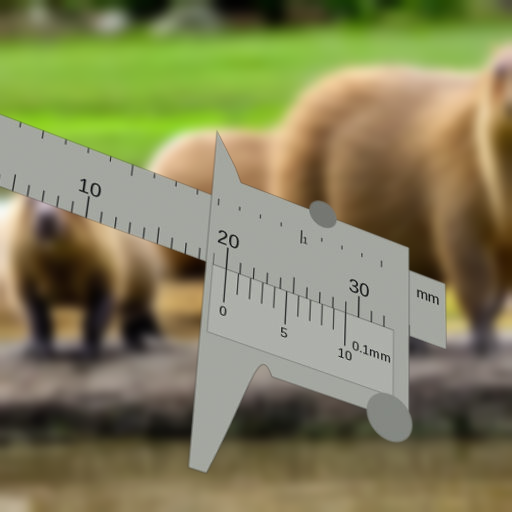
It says 20.0; mm
